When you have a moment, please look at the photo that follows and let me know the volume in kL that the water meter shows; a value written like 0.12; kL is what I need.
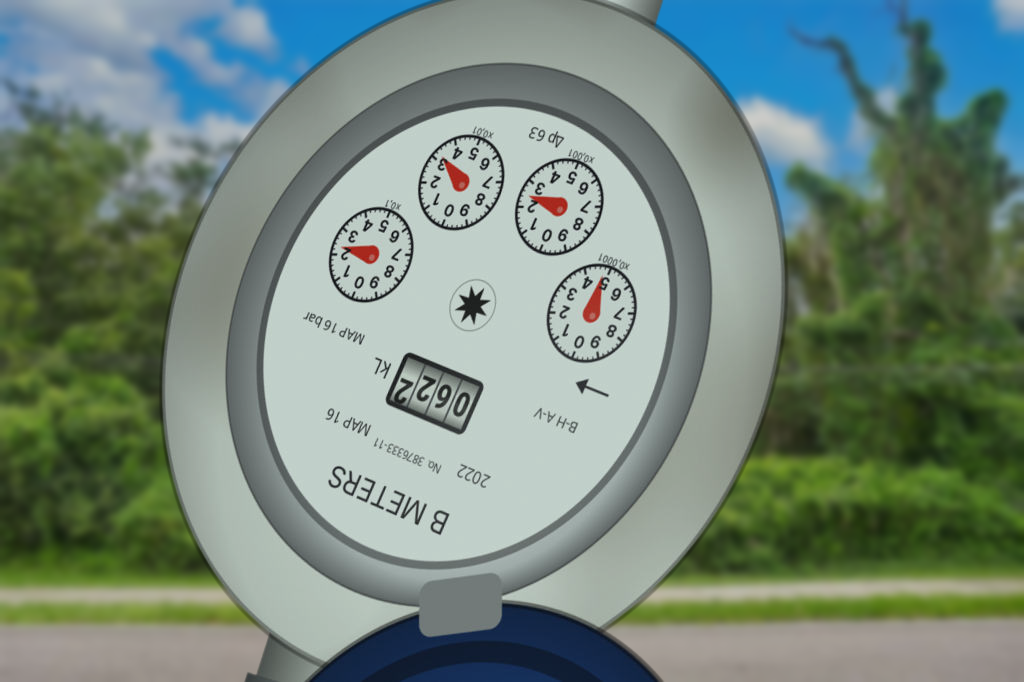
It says 622.2324; kL
